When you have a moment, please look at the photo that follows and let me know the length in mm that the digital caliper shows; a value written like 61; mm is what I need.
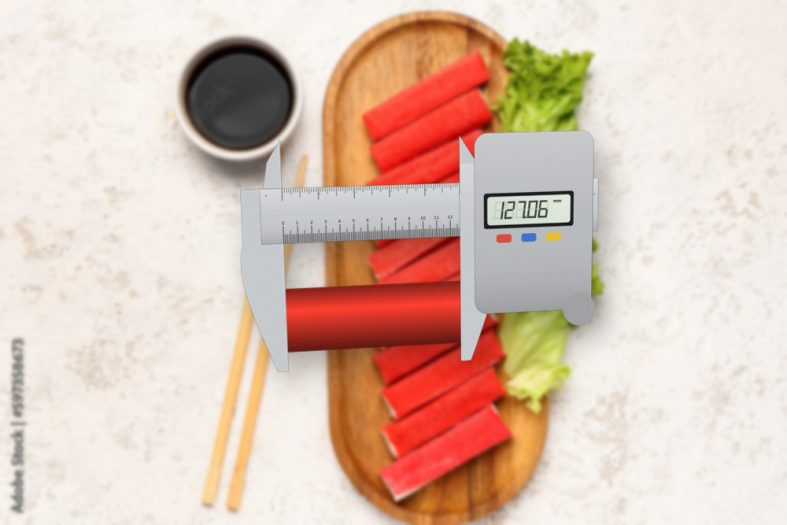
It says 127.06; mm
